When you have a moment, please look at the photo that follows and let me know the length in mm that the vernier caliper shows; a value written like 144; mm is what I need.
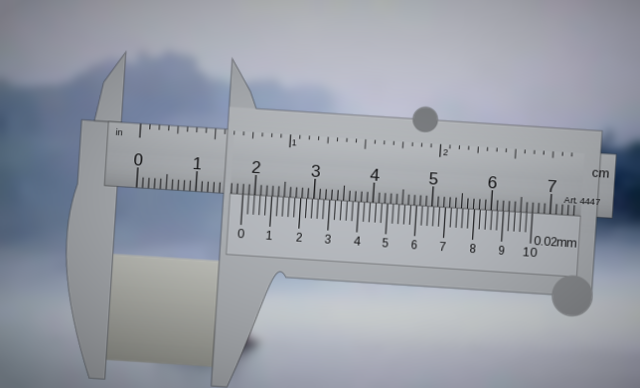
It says 18.0; mm
